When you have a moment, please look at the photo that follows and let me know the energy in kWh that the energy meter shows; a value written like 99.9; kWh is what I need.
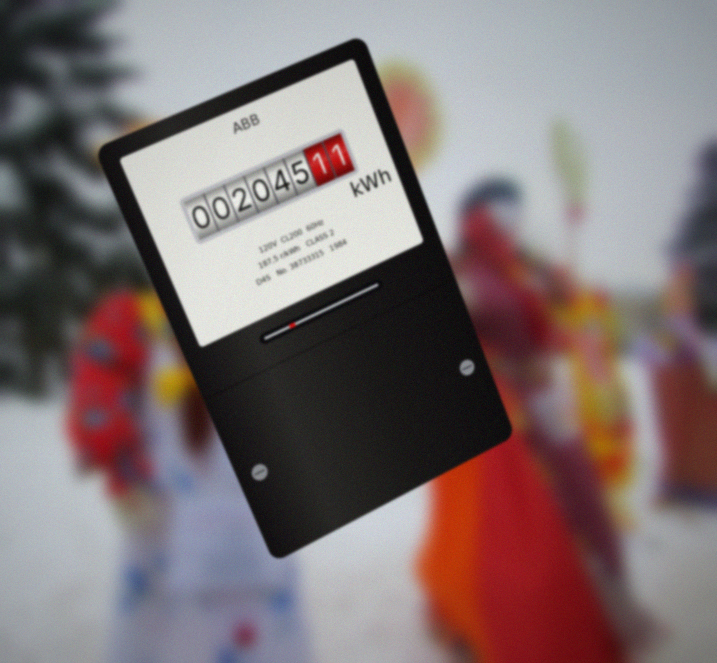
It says 2045.11; kWh
